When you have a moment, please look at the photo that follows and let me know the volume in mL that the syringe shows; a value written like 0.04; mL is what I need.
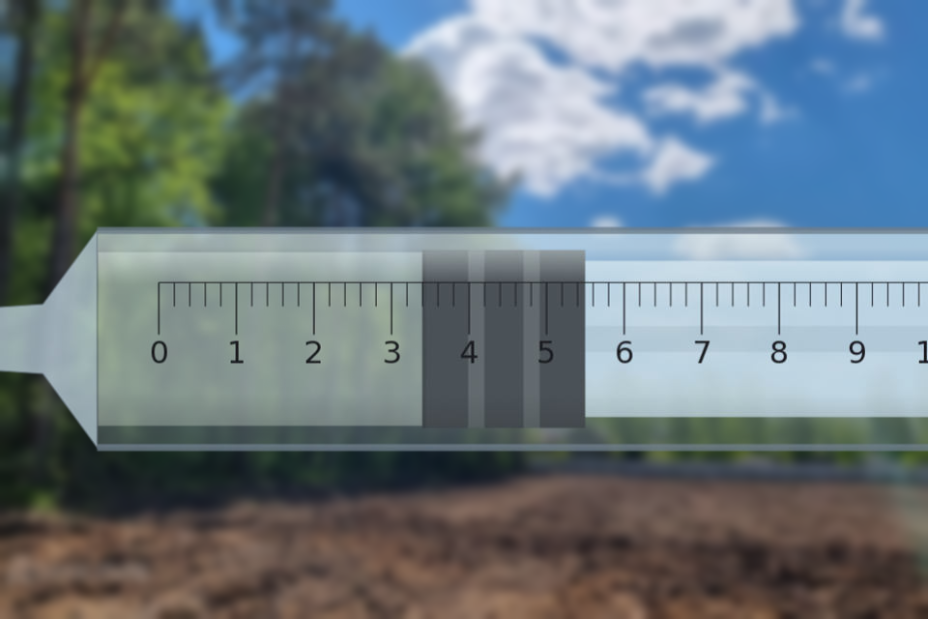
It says 3.4; mL
